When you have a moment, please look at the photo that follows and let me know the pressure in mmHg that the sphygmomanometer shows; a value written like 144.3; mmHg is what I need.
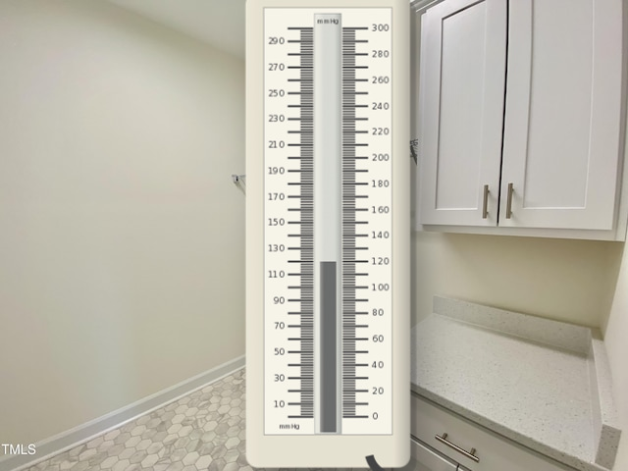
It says 120; mmHg
